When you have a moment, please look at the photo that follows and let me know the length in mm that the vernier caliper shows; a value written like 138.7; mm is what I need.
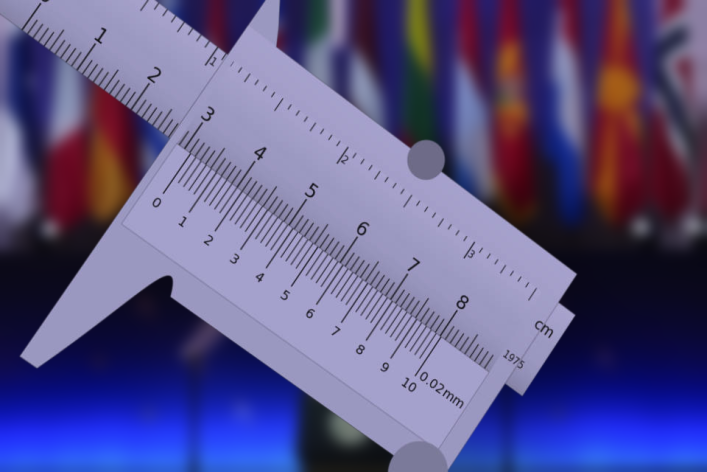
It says 31.2; mm
